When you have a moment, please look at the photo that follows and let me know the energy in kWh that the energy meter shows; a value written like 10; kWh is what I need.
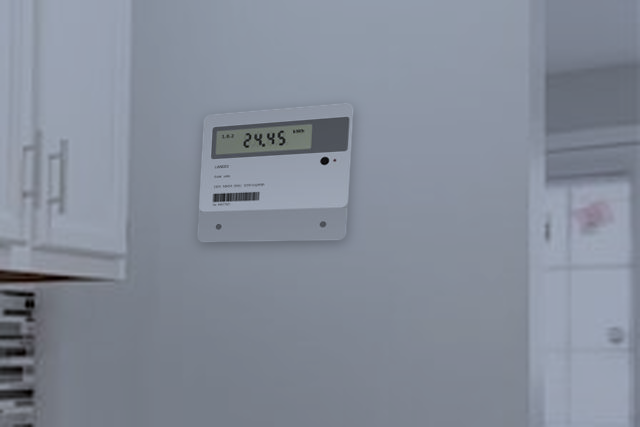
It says 24.45; kWh
